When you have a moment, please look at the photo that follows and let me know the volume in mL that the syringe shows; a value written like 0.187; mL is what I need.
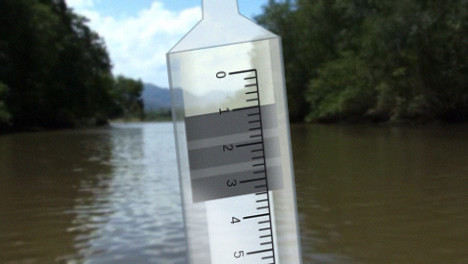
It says 1; mL
